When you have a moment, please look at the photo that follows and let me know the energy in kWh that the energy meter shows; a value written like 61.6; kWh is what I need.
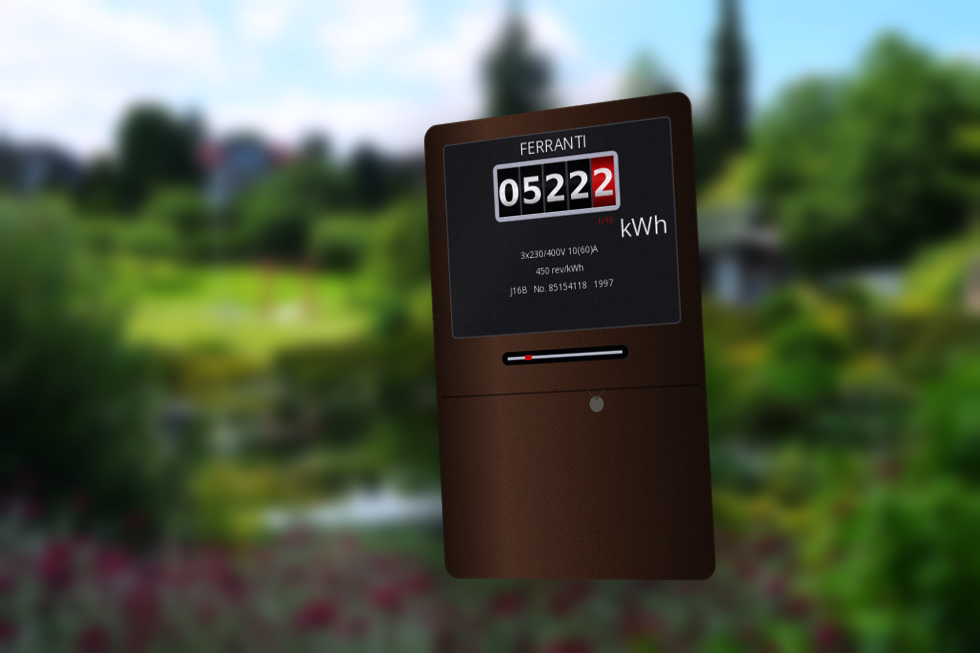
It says 522.2; kWh
